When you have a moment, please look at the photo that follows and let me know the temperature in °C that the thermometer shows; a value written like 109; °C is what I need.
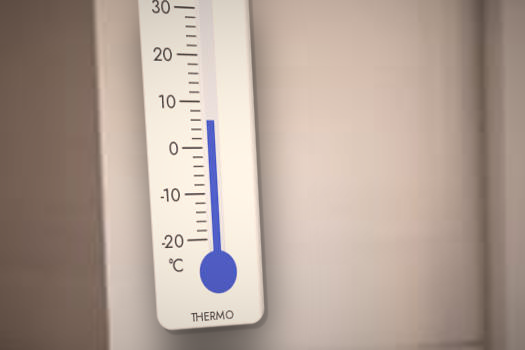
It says 6; °C
